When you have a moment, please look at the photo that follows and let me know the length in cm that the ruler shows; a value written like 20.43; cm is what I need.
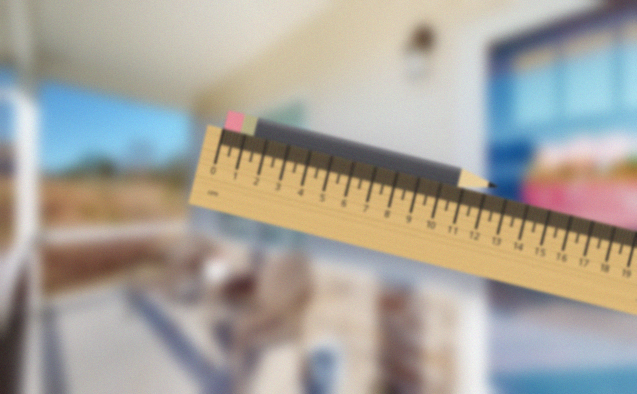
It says 12.5; cm
